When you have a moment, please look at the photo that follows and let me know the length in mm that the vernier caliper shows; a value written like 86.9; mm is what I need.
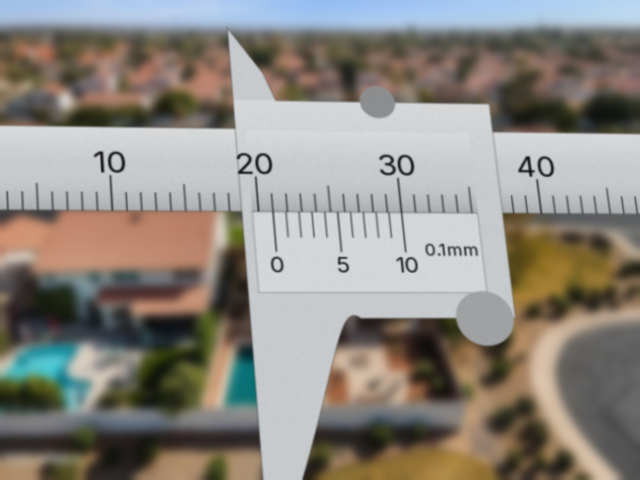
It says 21.0; mm
